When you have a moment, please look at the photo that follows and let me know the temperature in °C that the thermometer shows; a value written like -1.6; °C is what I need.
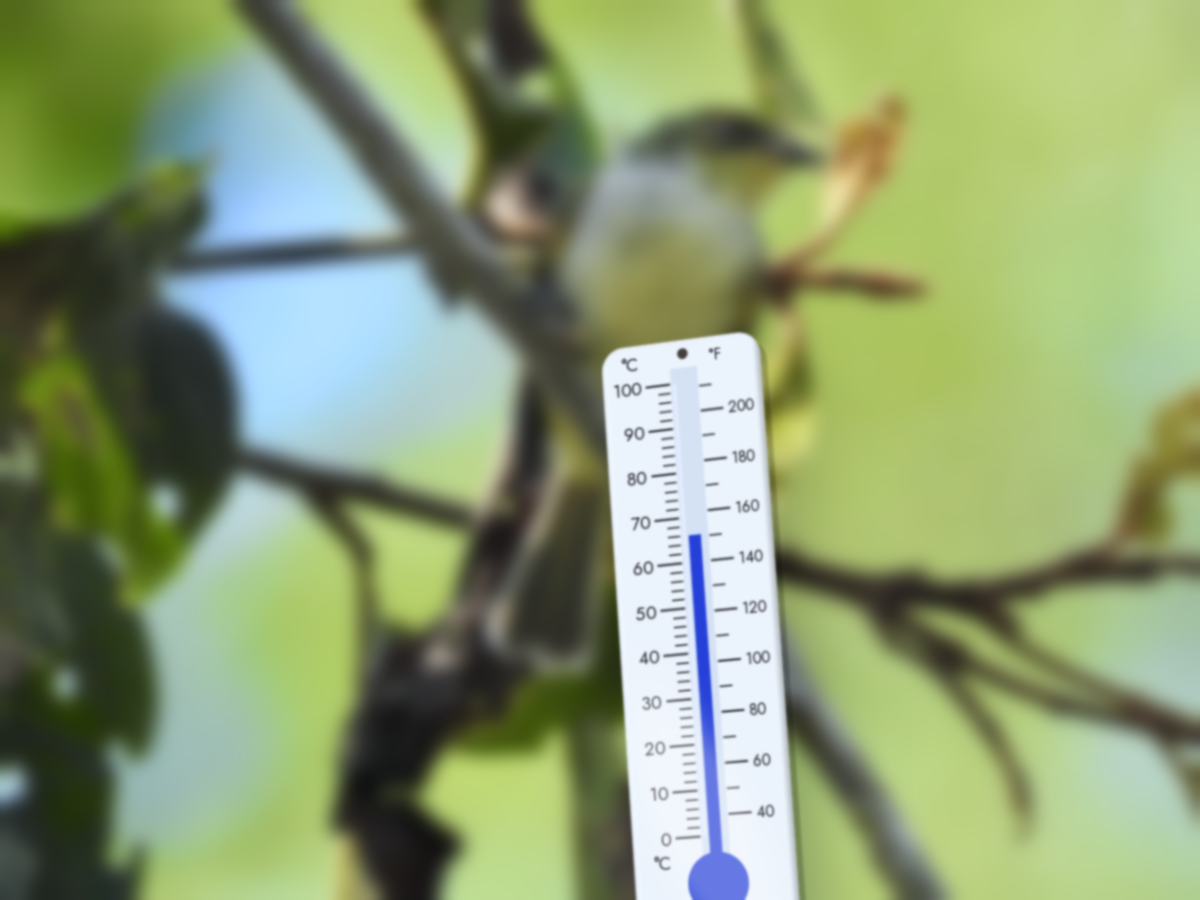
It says 66; °C
